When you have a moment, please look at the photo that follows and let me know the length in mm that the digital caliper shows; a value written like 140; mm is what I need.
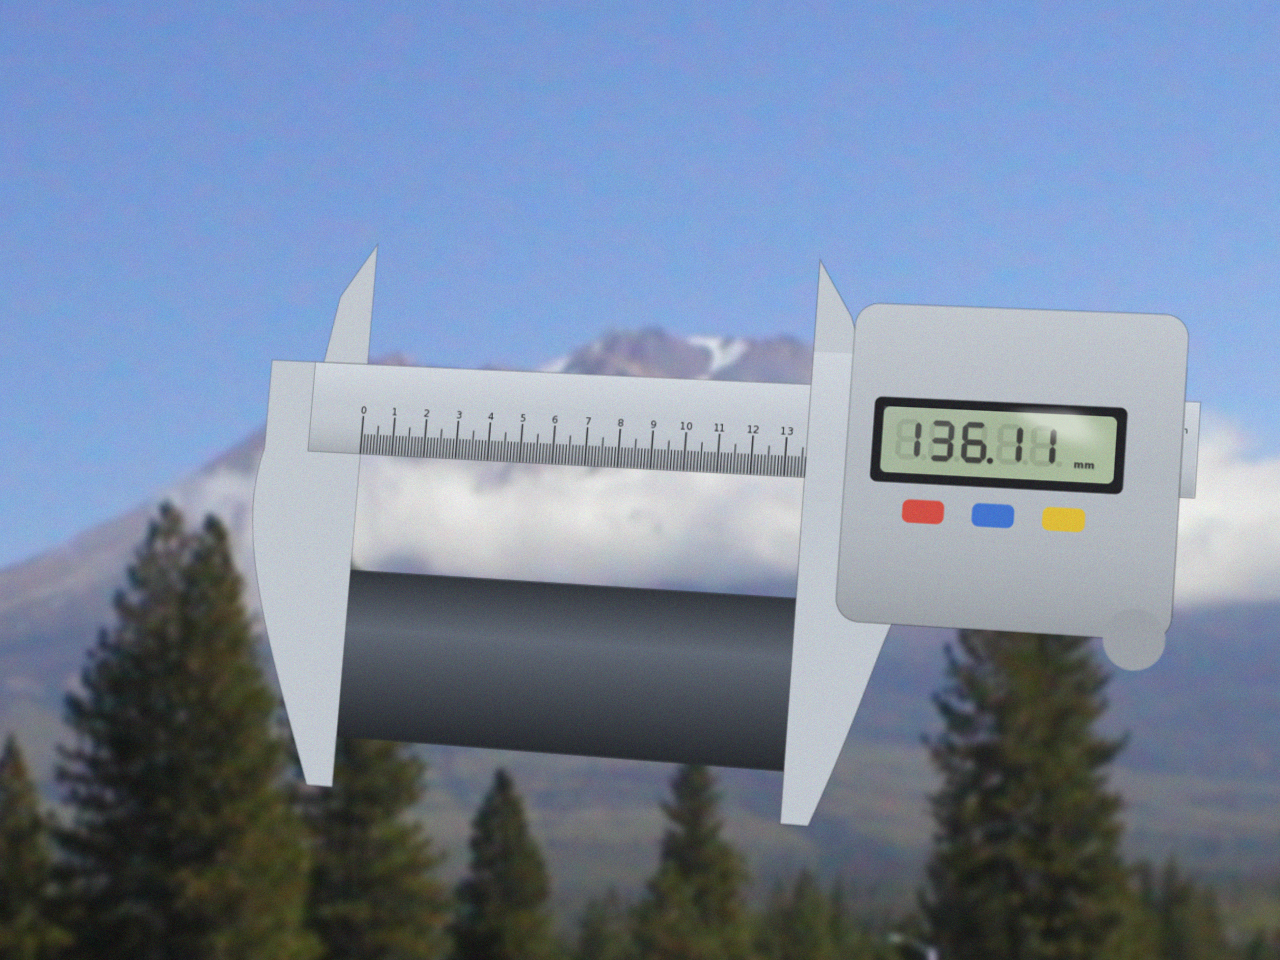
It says 136.11; mm
